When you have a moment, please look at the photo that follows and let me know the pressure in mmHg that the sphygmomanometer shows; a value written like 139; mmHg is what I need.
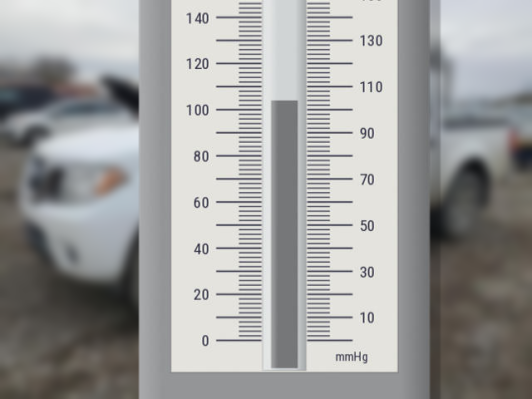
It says 104; mmHg
